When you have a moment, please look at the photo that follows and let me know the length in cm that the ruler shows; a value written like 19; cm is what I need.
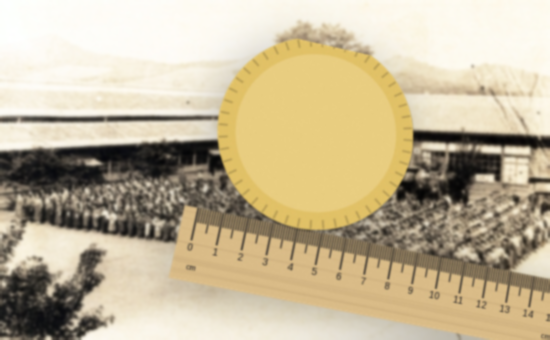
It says 8; cm
